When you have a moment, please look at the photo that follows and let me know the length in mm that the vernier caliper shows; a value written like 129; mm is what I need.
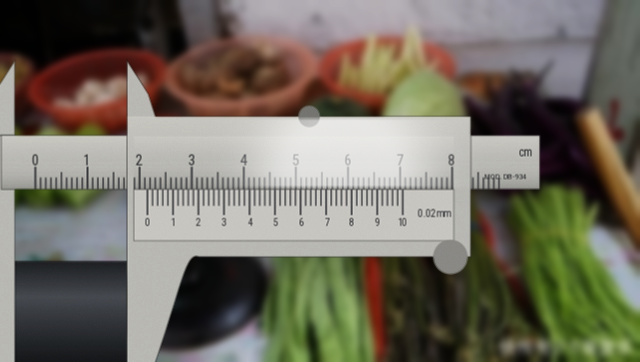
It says 21.5; mm
